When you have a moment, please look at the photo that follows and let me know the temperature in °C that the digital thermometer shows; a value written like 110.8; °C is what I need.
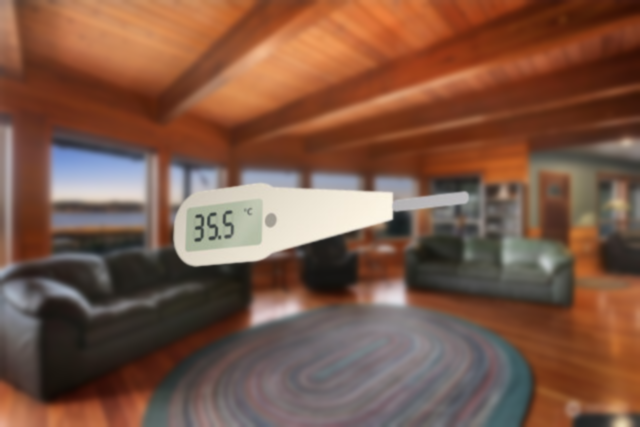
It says 35.5; °C
